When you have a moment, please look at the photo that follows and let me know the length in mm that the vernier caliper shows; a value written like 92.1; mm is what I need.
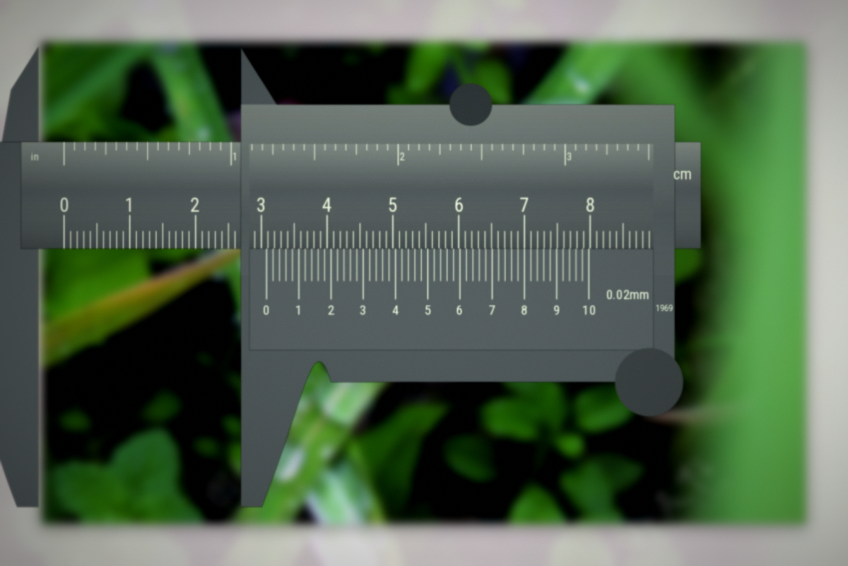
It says 30.8; mm
